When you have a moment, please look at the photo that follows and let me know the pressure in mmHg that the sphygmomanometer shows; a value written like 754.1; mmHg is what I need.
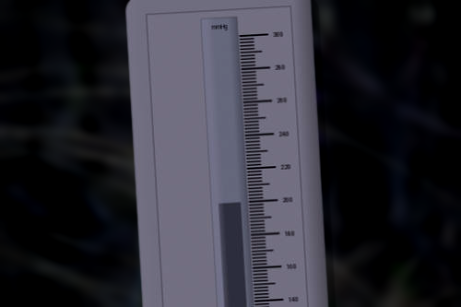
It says 200; mmHg
